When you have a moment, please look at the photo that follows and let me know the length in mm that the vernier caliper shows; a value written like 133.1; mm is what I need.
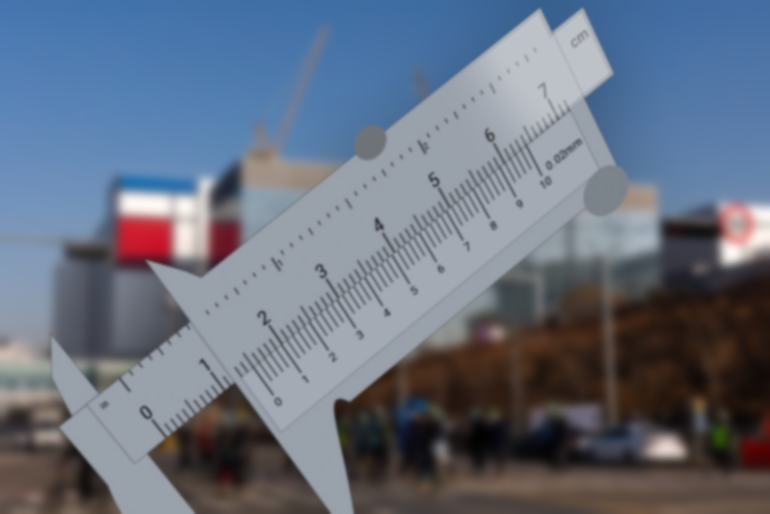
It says 15.0; mm
